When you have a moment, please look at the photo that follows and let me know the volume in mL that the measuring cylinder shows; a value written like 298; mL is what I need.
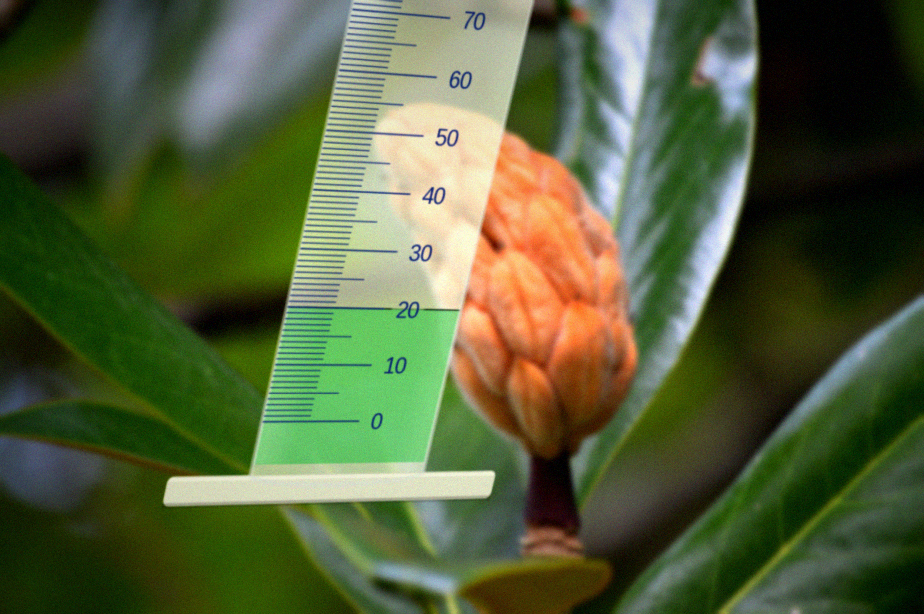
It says 20; mL
